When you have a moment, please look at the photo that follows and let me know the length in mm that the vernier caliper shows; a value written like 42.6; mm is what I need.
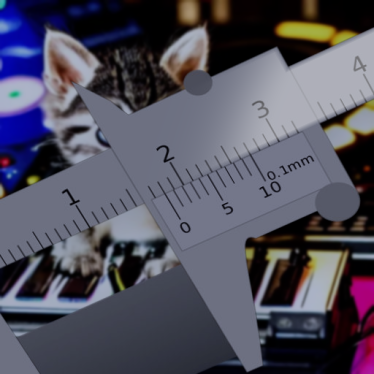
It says 18.0; mm
